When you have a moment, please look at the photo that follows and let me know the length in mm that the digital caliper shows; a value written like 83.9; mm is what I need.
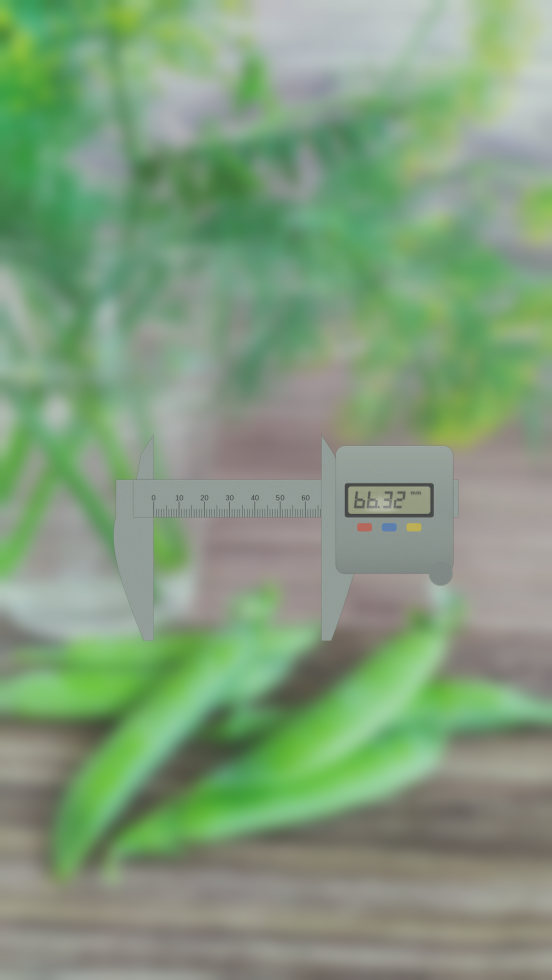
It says 66.32; mm
